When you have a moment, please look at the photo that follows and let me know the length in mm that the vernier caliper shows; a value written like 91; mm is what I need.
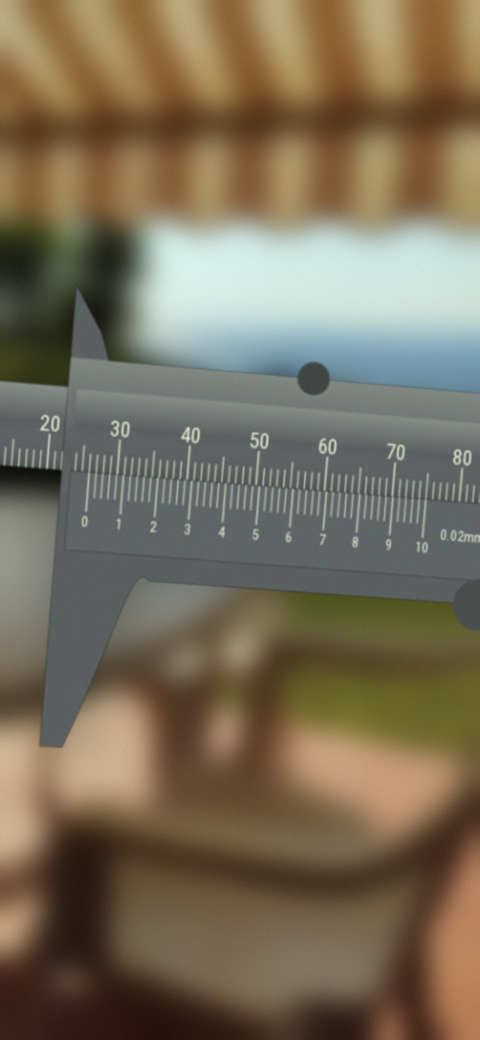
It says 26.0; mm
